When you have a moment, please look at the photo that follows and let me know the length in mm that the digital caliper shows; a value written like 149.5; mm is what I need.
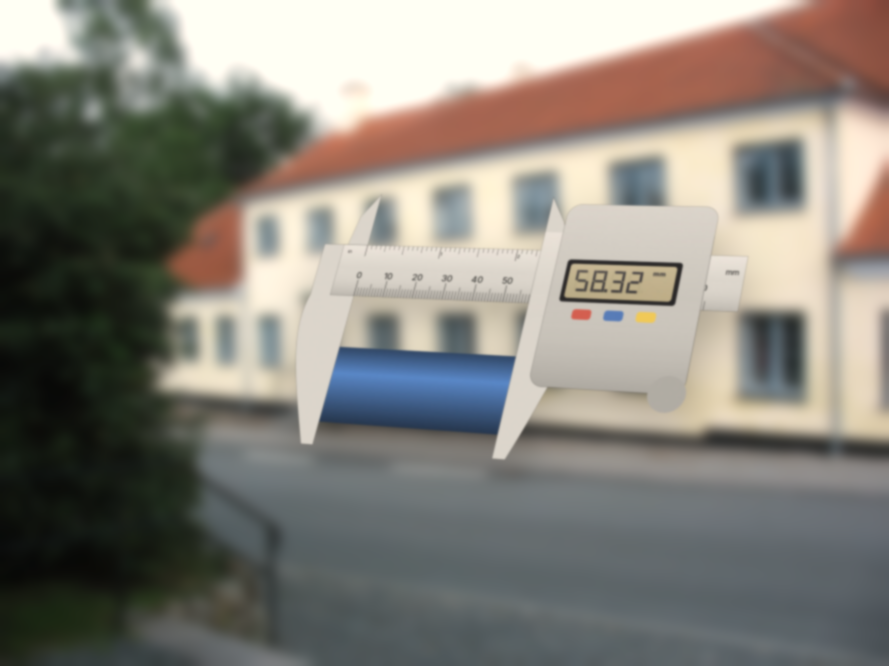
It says 58.32; mm
